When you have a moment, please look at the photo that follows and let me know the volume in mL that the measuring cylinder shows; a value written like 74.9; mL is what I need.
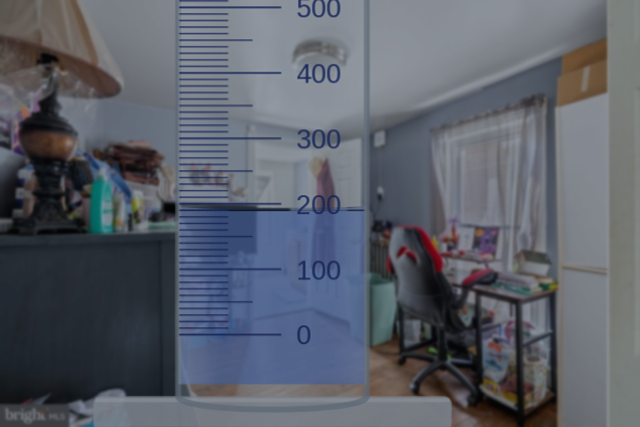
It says 190; mL
